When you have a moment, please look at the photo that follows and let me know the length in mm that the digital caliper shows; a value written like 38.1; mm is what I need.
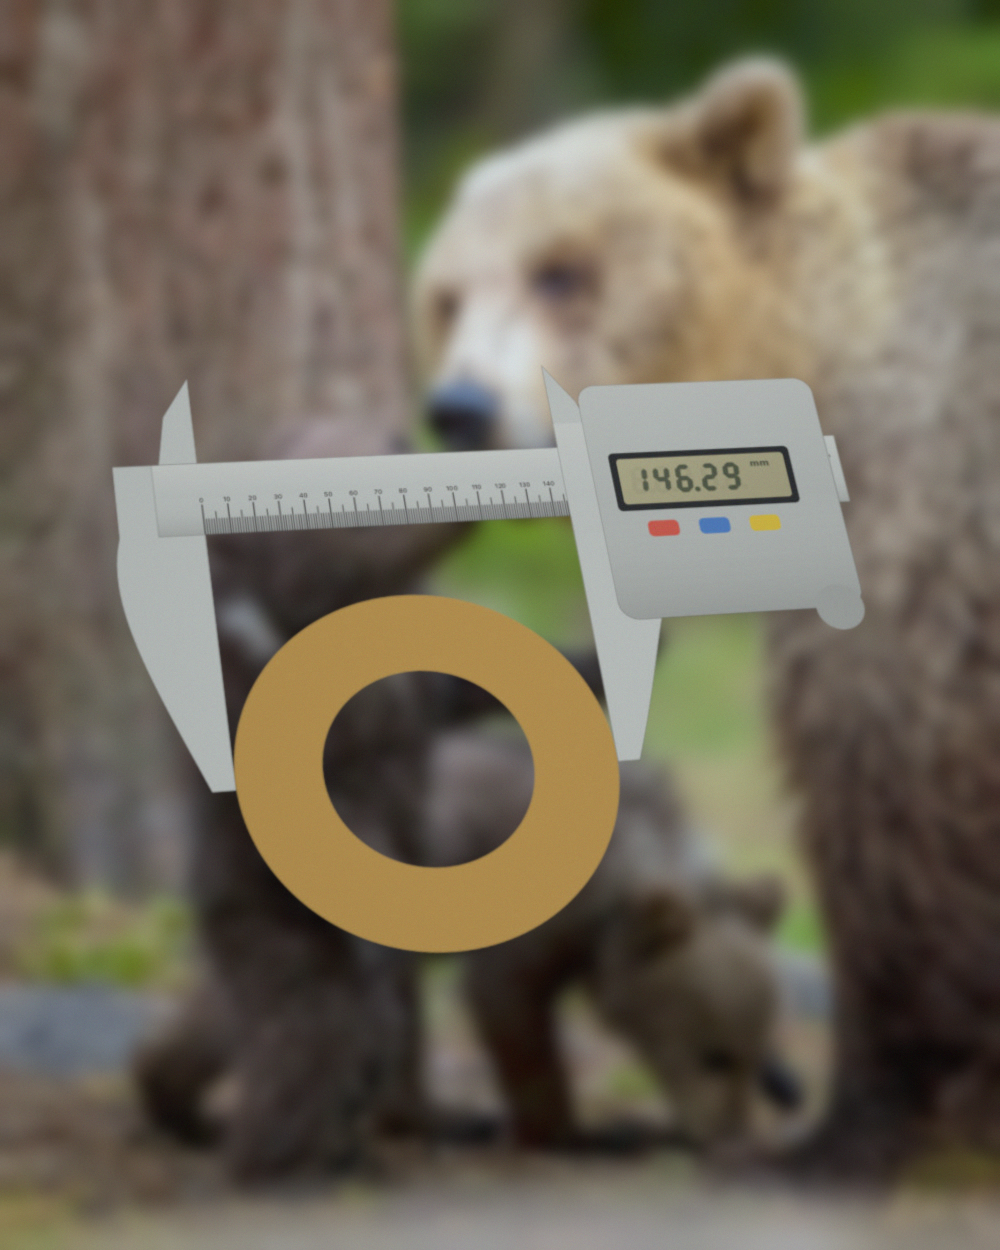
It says 146.29; mm
